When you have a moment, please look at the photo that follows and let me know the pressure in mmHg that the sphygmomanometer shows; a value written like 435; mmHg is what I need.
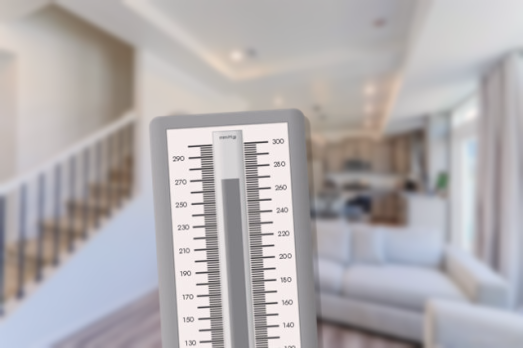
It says 270; mmHg
